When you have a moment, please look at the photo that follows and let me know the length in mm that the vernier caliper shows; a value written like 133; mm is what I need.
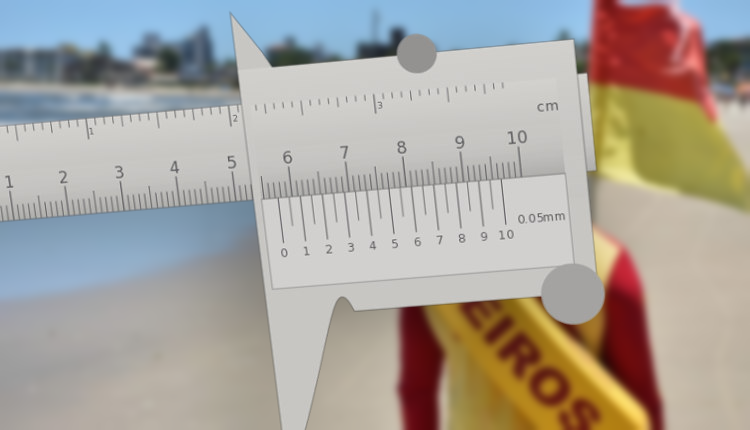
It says 57.5; mm
